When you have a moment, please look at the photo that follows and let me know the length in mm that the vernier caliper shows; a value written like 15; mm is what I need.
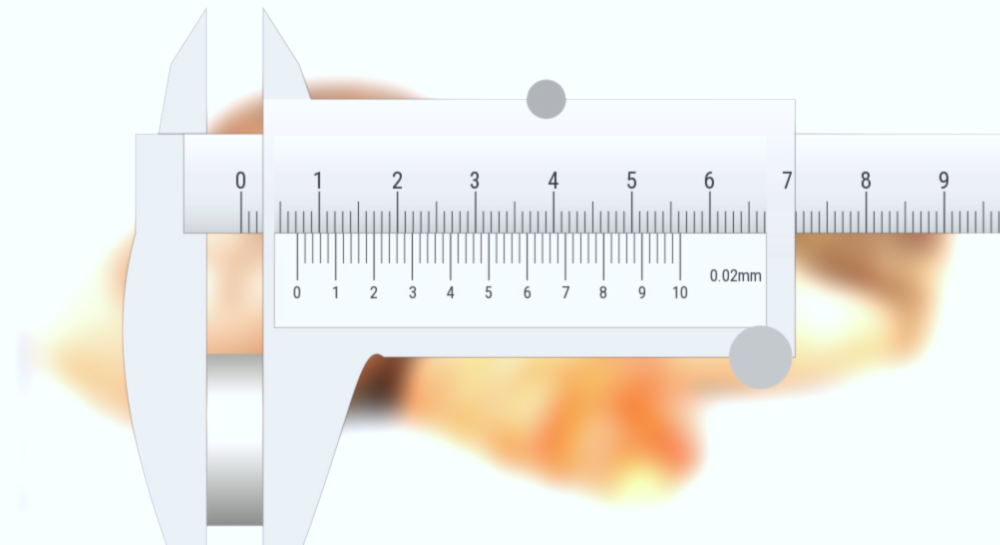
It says 7.2; mm
